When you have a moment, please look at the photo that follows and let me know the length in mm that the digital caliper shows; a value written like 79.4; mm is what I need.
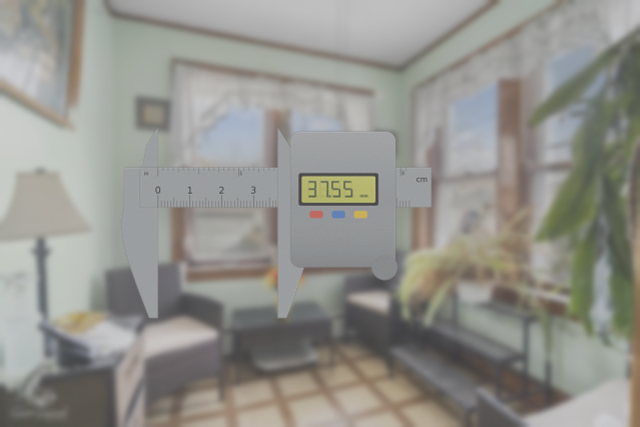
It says 37.55; mm
